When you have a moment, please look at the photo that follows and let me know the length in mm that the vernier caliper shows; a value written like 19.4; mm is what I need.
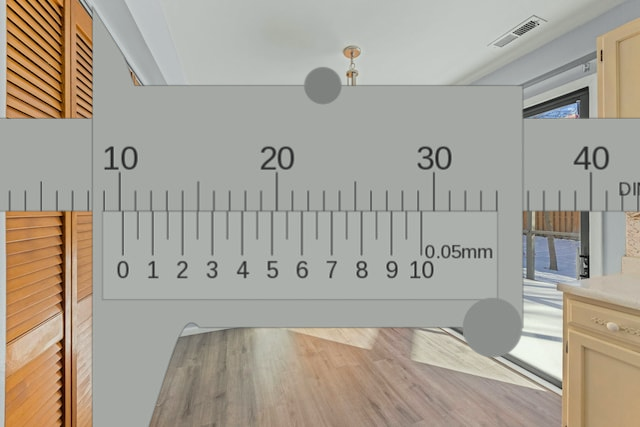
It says 10.2; mm
